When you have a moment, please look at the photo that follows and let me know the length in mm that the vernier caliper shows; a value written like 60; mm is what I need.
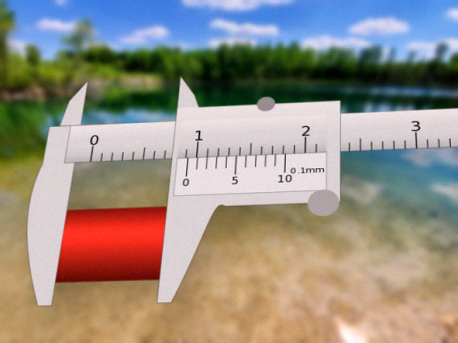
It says 9.2; mm
